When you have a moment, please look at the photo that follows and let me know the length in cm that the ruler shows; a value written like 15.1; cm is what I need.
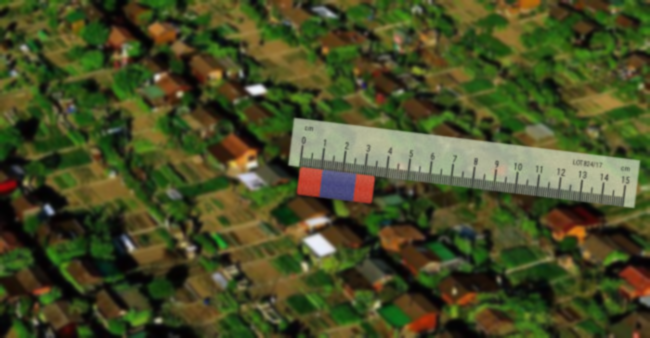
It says 3.5; cm
